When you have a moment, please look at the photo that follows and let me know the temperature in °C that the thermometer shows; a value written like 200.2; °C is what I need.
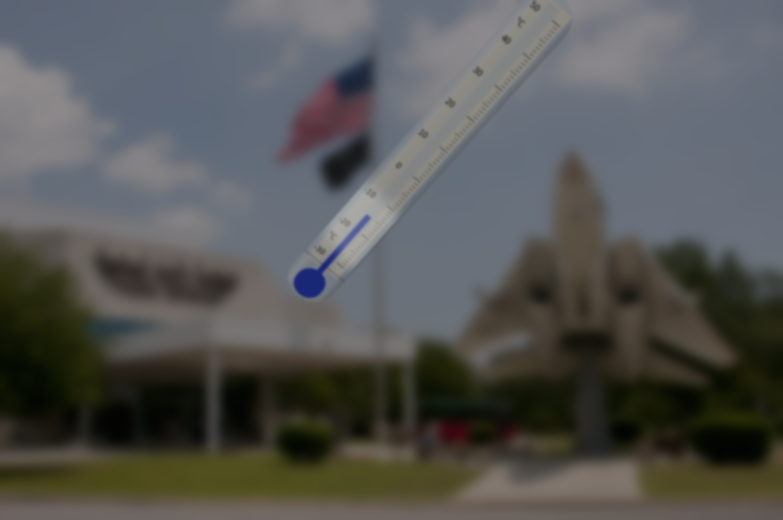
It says -15; °C
